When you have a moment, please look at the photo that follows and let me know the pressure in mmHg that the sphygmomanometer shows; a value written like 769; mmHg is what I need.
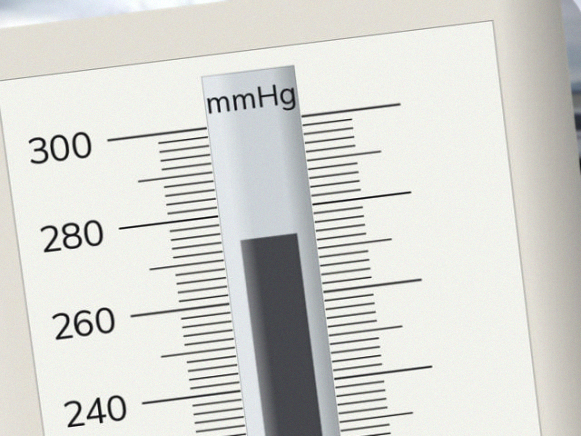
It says 274; mmHg
